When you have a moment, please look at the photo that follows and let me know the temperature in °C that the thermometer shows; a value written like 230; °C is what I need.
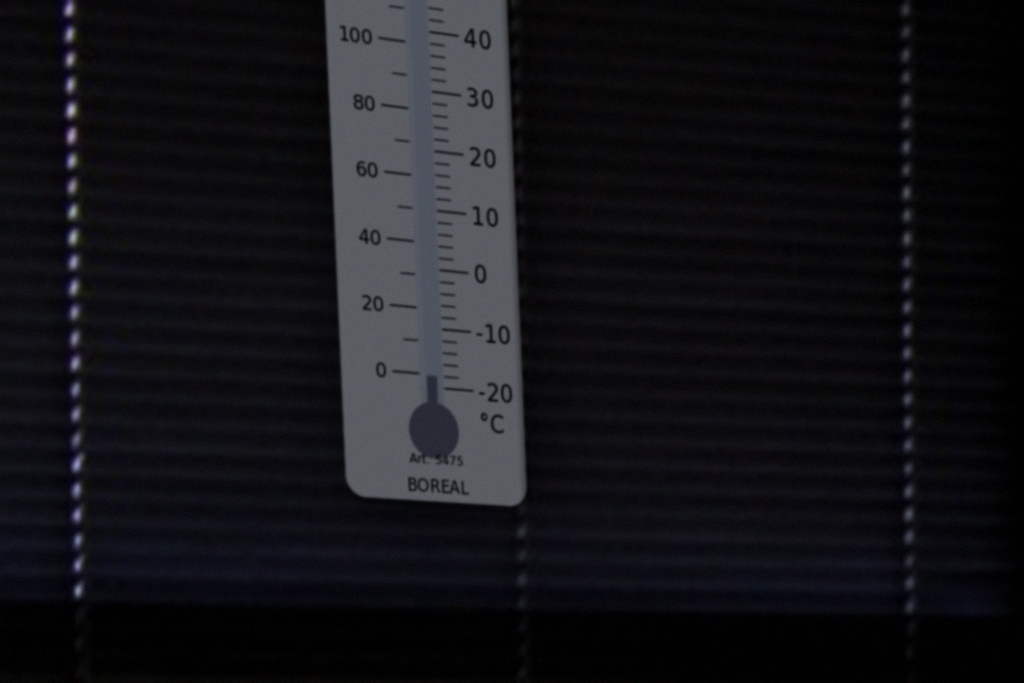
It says -18; °C
